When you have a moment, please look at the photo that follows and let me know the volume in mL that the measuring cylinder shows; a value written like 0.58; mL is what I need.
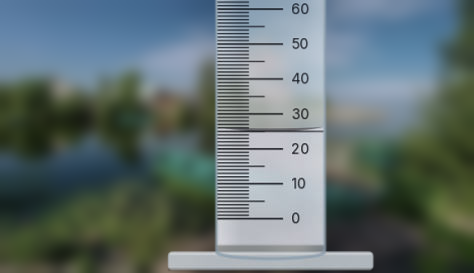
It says 25; mL
